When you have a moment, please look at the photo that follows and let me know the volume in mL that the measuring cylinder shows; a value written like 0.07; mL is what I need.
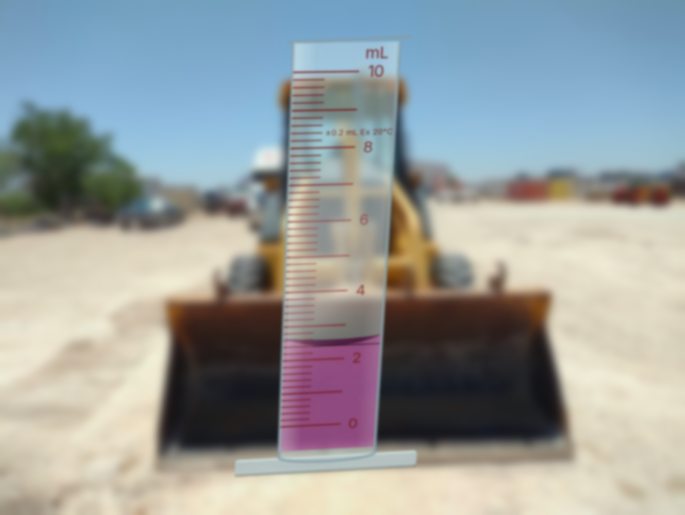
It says 2.4; mL
